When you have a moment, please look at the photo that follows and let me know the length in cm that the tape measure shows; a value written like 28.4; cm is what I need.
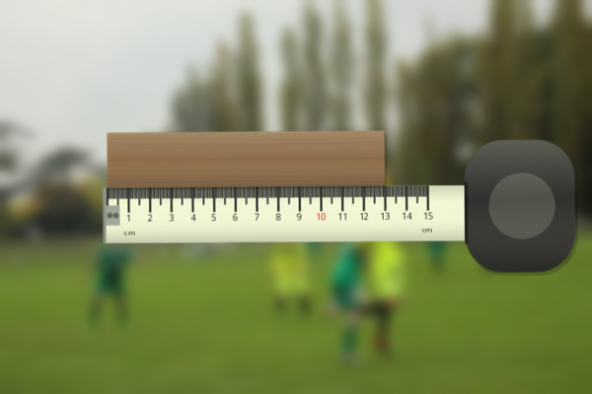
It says 13; cm
